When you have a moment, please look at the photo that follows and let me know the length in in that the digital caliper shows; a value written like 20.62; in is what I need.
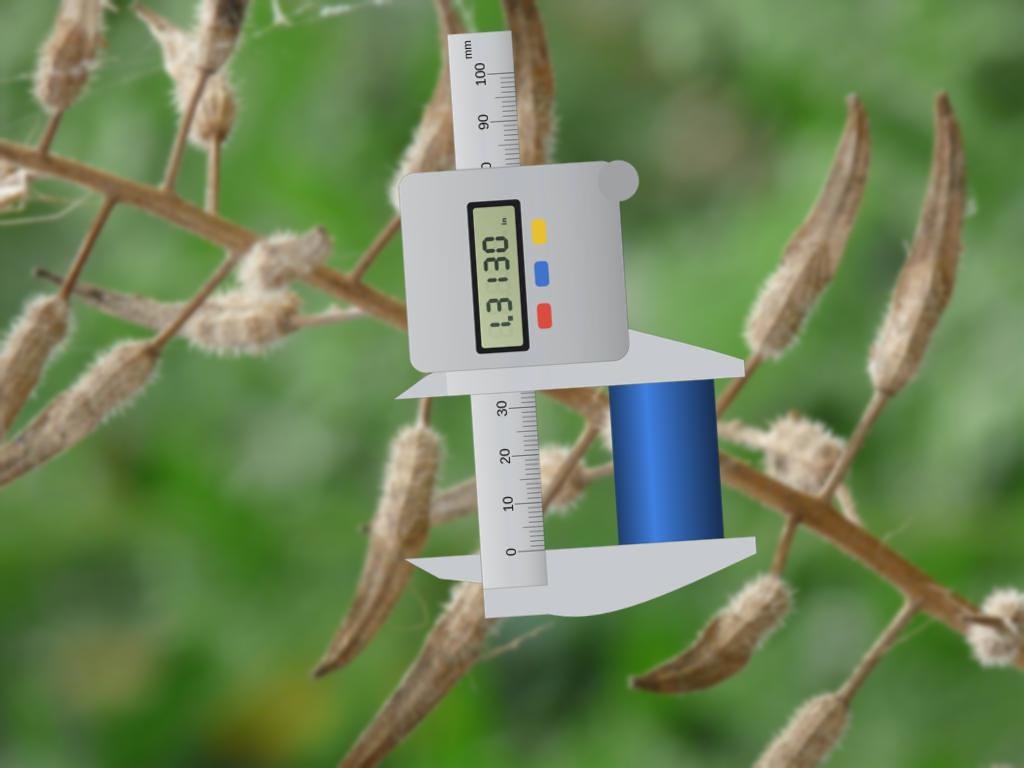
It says 1.3130; in
